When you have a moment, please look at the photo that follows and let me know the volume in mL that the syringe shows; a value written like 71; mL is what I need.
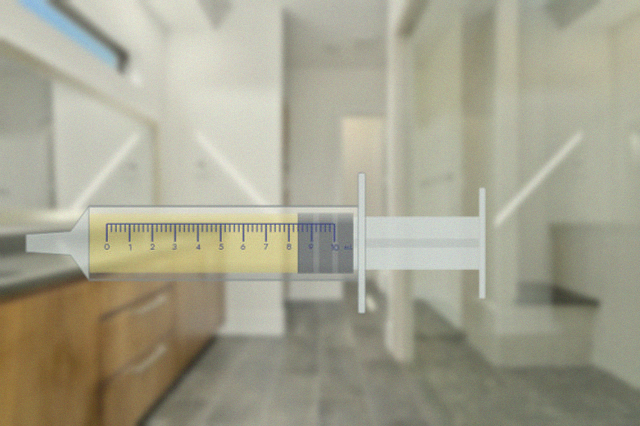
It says 8.4; mL
